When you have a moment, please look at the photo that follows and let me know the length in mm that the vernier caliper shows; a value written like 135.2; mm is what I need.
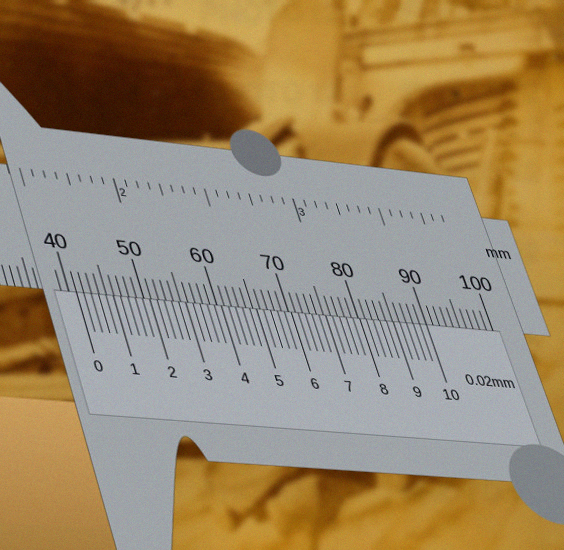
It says 41.0; mm
